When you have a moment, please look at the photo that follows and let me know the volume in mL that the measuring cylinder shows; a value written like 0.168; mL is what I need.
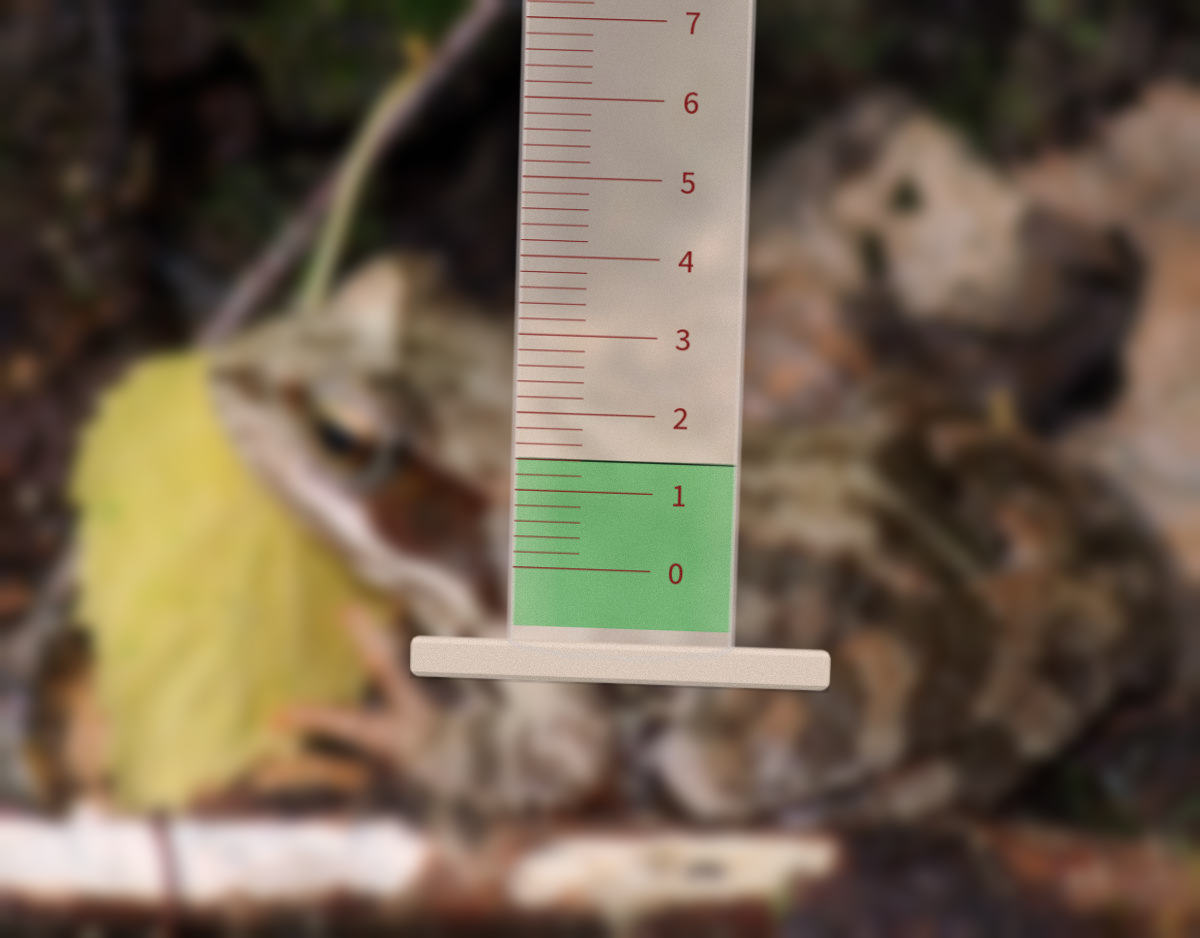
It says 1.4; mL
